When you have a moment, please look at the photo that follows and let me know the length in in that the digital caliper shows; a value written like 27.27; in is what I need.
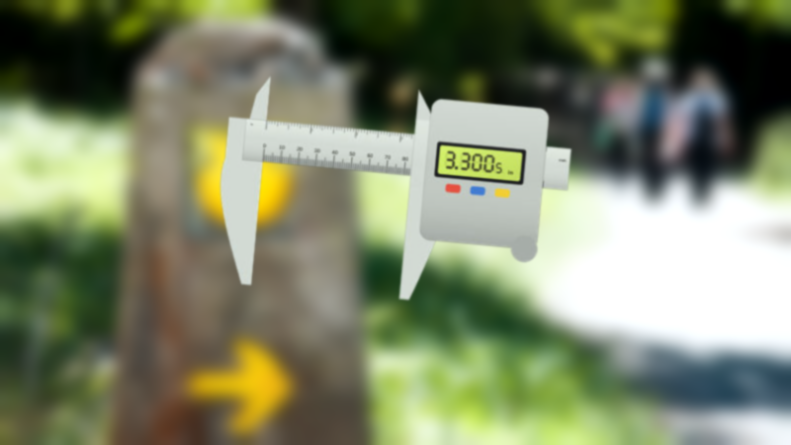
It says 3.3005; in
